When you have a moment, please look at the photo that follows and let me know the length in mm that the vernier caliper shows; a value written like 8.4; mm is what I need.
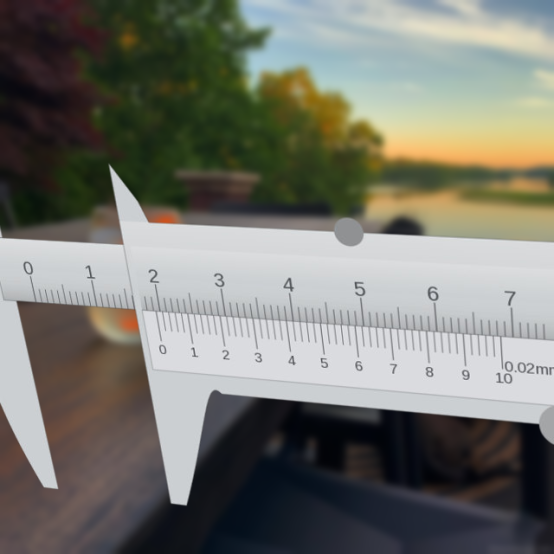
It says 19.4; mm
